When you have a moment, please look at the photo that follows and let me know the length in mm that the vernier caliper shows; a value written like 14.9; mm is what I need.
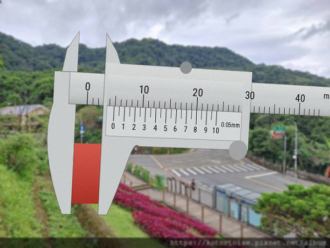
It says 4.8; mm
